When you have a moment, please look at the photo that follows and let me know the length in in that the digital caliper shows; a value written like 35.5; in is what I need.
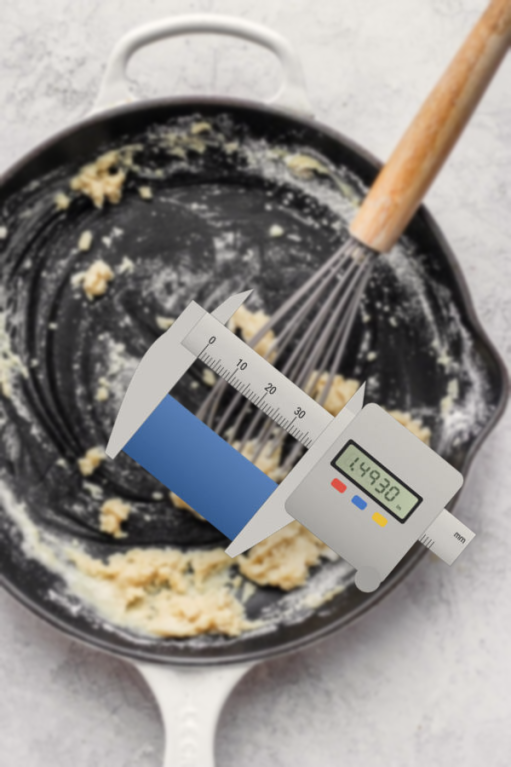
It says 1.4930; in
